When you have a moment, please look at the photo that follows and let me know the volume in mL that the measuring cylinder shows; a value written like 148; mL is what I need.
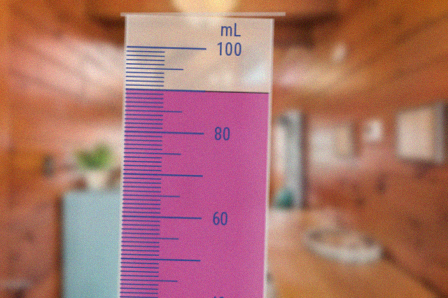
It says 90; mL
